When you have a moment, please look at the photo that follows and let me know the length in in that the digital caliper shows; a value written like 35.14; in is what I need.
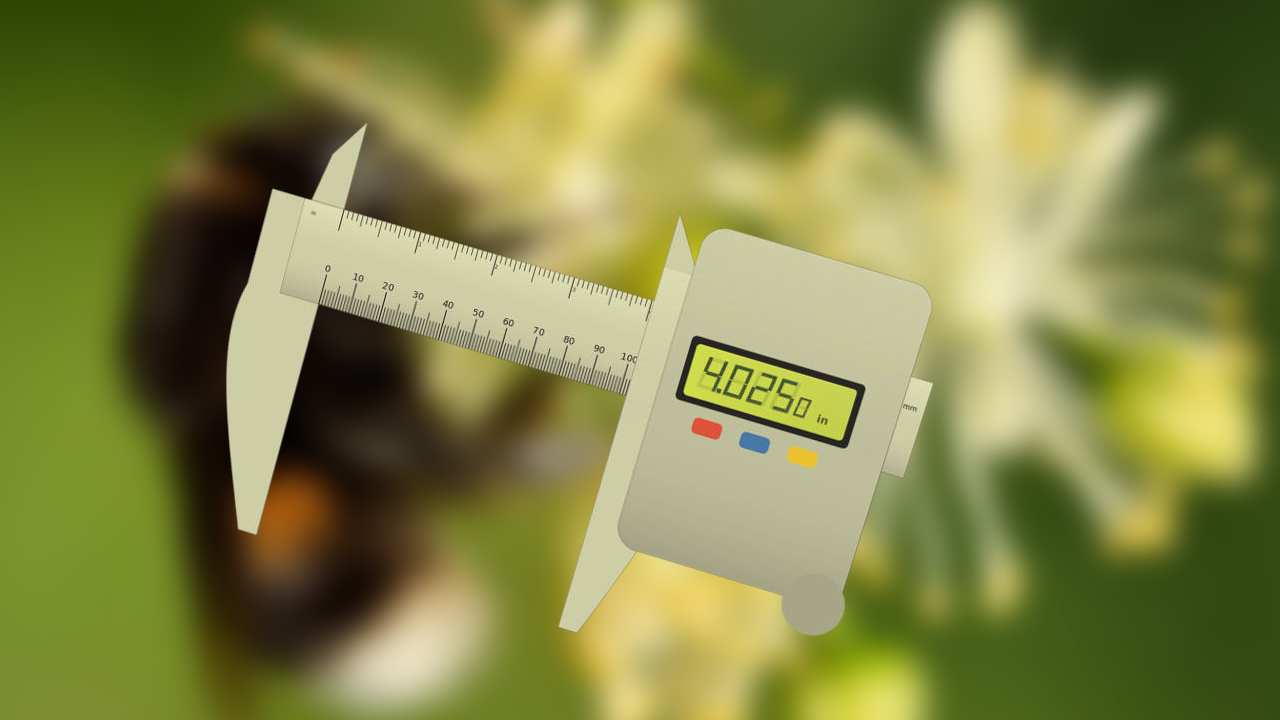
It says 4.0250; in
